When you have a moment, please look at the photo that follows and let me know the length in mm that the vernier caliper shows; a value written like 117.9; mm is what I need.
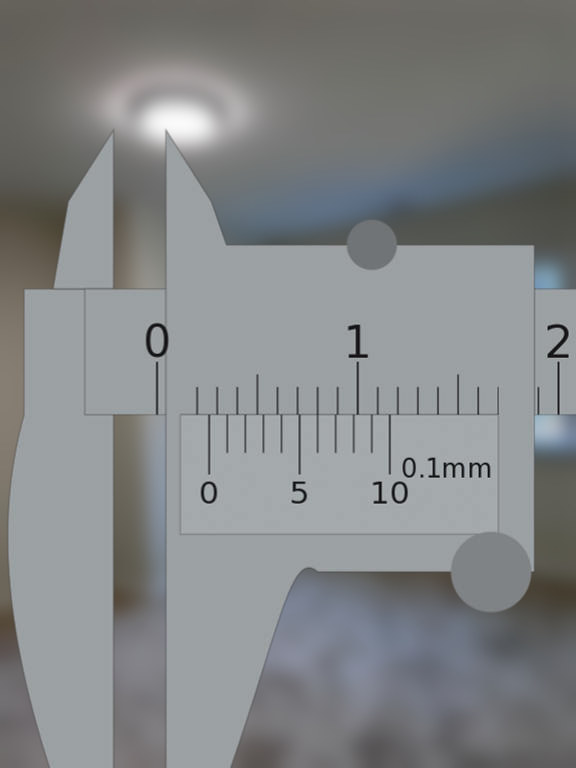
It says 2.6; mm
